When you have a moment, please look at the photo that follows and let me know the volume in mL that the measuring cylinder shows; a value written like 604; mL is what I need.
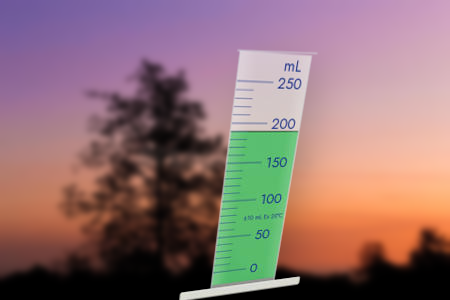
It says 190; mL
